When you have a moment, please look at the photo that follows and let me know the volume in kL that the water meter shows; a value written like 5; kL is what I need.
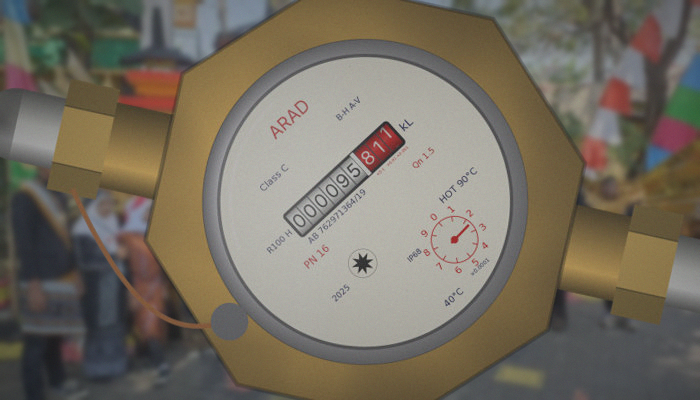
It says 95.8112; kL
